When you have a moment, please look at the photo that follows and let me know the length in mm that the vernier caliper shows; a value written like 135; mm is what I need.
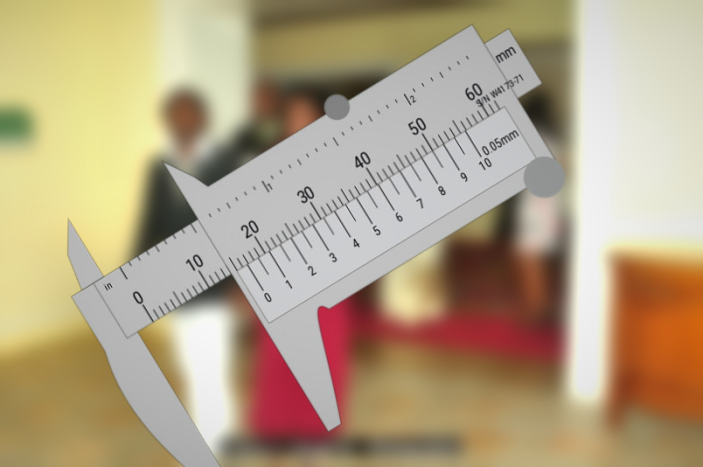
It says 16.8; mm
